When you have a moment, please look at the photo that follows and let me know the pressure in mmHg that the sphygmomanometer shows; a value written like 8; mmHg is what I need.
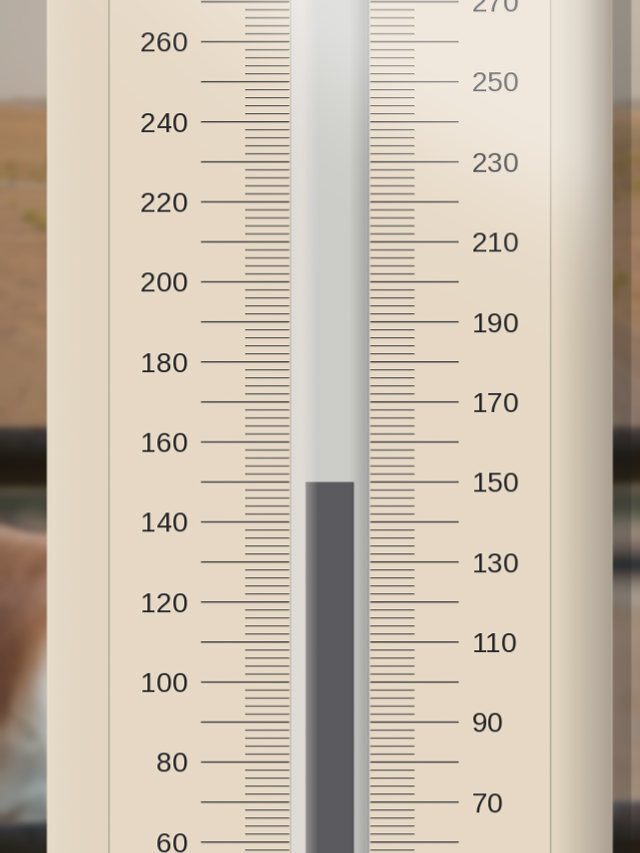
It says 150; mmHg
